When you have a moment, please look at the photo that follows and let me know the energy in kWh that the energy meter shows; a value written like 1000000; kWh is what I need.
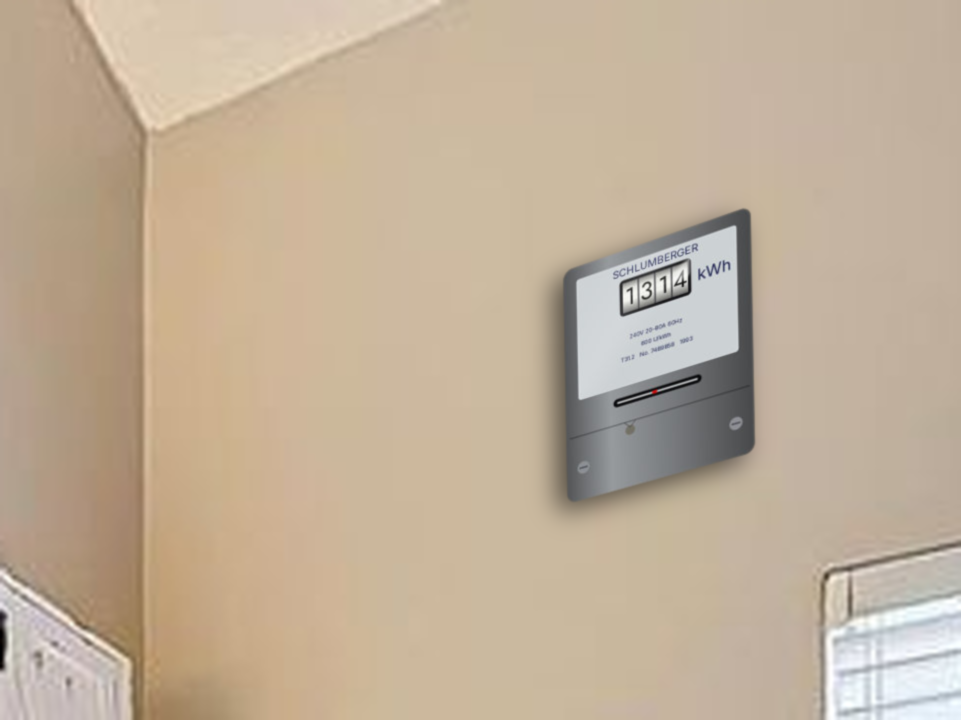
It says 1314; kWh
